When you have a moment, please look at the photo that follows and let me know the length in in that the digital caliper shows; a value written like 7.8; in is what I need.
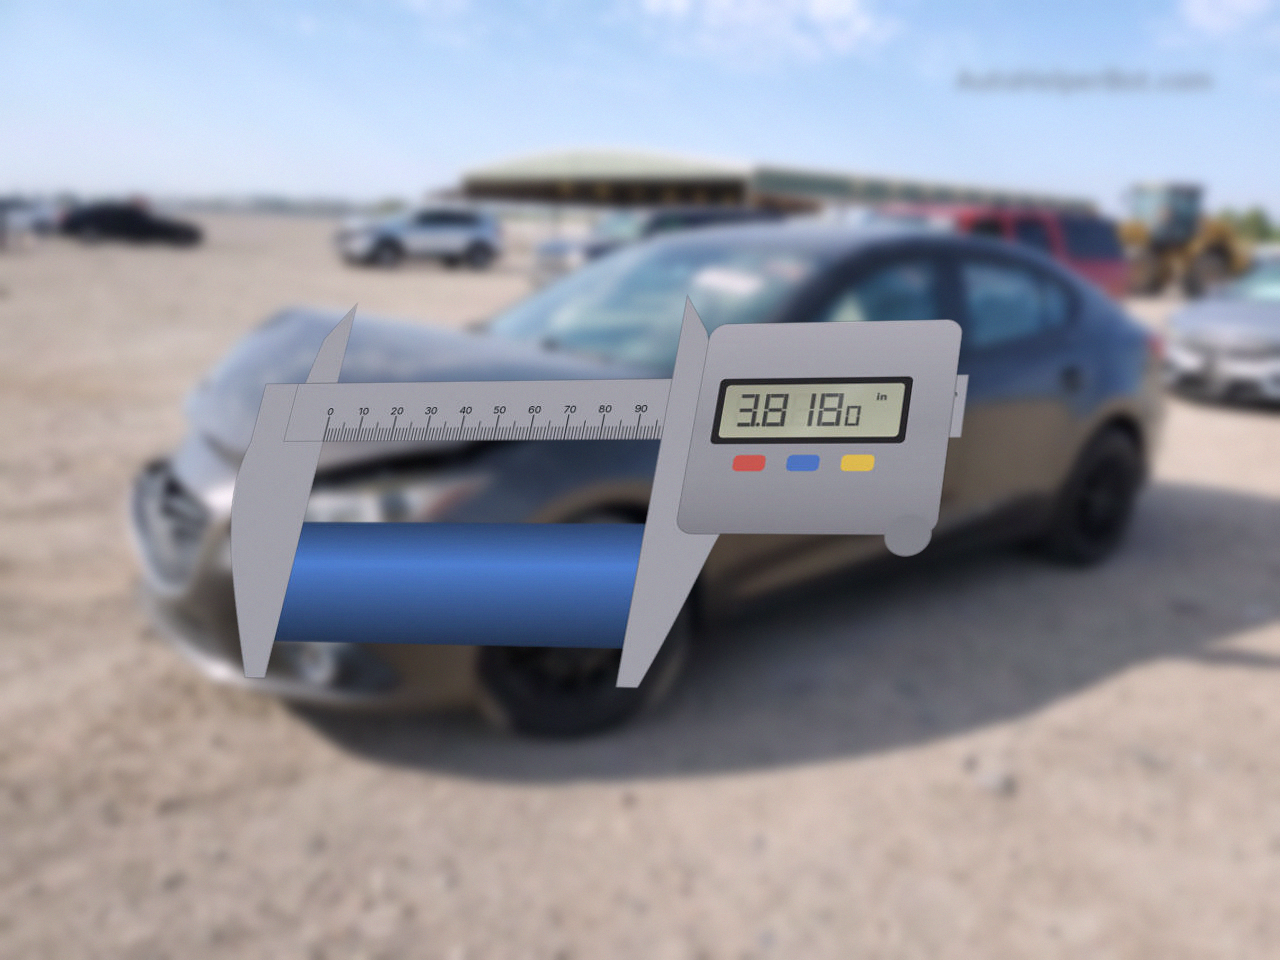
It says 3.8180; in
